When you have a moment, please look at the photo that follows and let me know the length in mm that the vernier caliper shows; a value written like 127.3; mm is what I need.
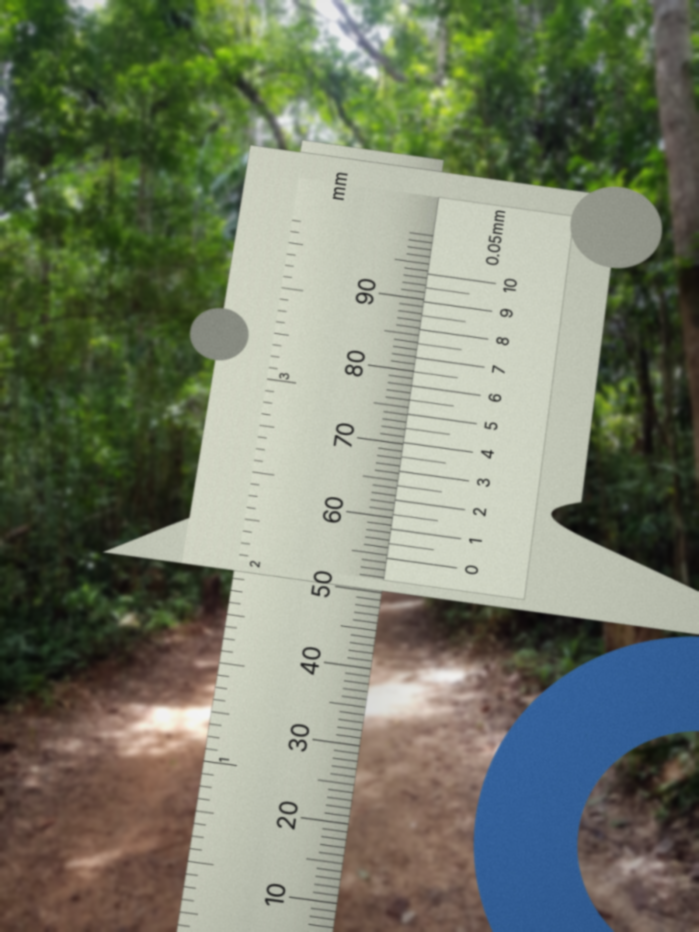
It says 54.6; mm
